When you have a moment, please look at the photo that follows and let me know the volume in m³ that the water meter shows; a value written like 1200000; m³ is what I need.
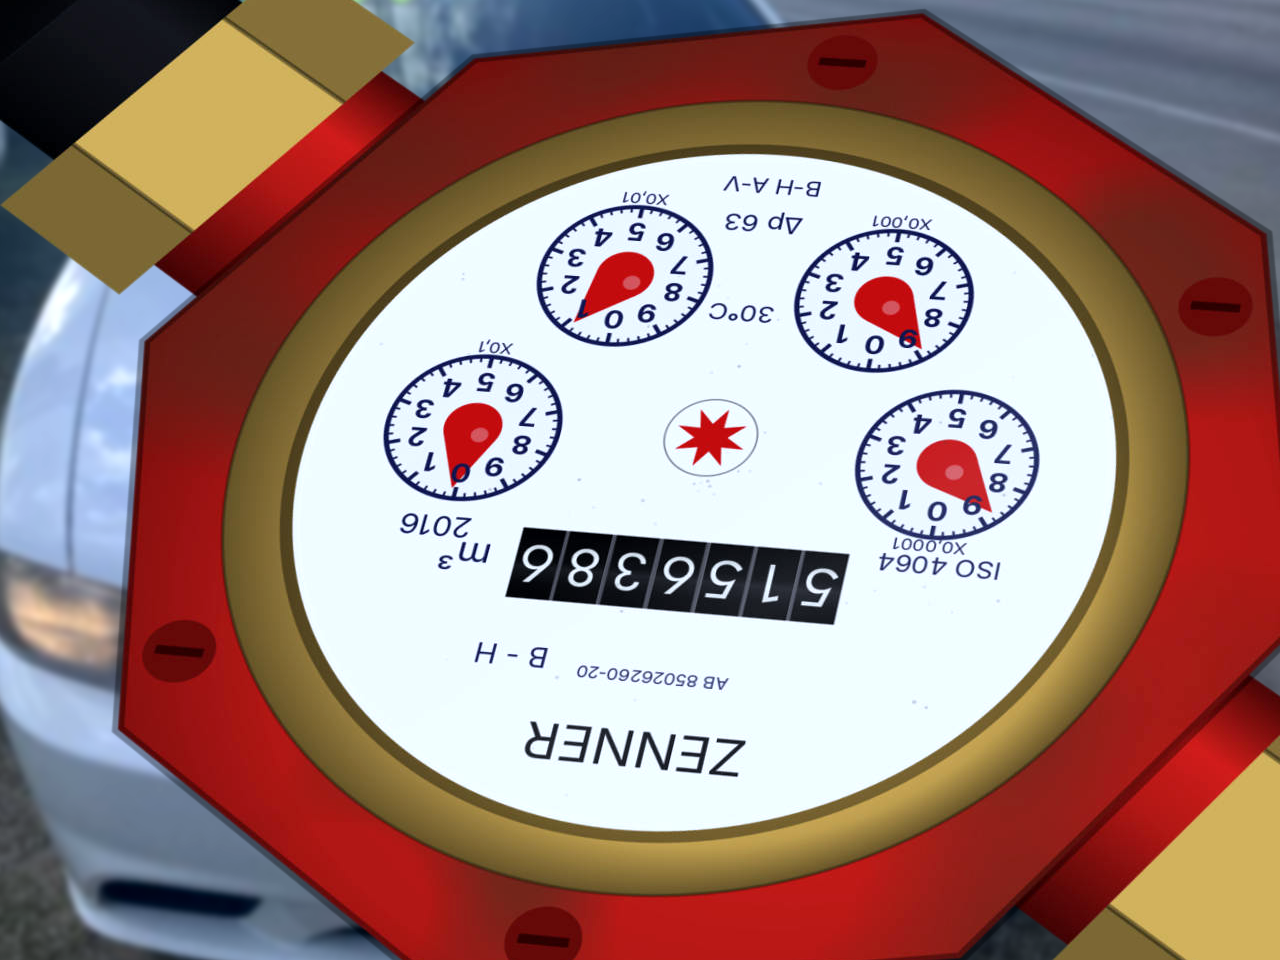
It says 5156386.0088; m³
